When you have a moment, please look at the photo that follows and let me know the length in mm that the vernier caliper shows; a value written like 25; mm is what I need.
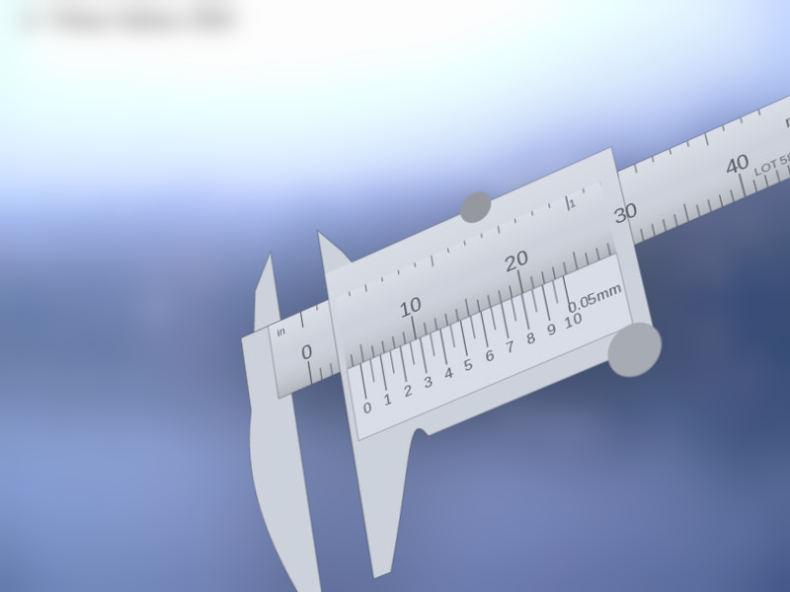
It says 4.7; mm
